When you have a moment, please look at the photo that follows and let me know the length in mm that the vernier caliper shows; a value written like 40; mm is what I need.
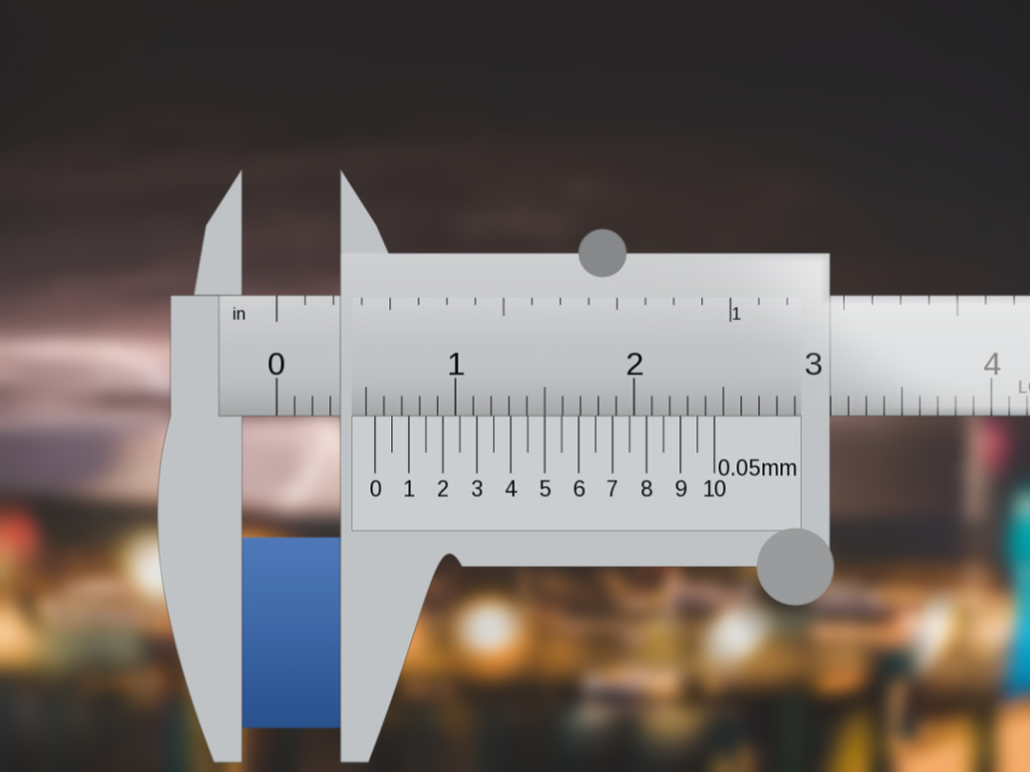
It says 5.5; mm
